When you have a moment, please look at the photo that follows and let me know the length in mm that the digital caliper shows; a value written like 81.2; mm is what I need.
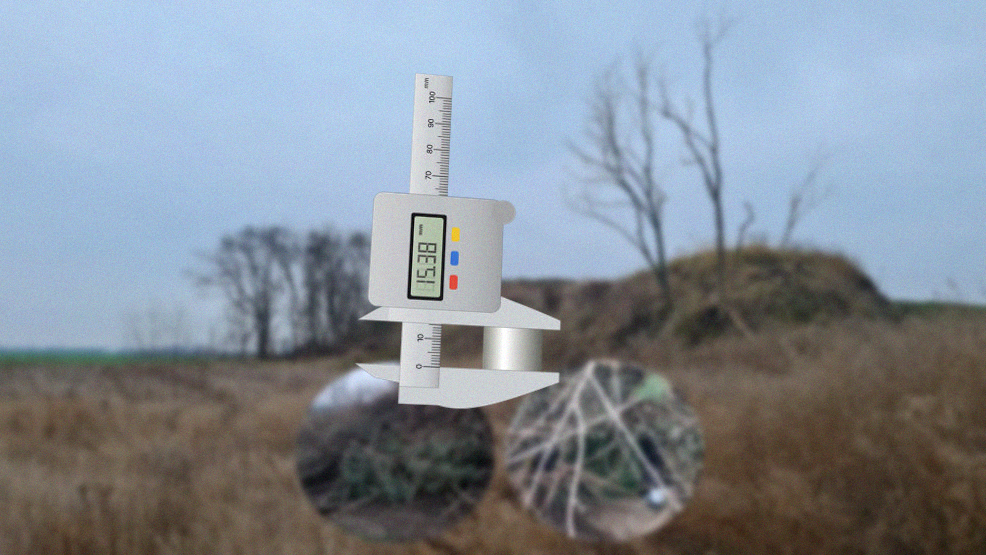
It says 15.38; mm
